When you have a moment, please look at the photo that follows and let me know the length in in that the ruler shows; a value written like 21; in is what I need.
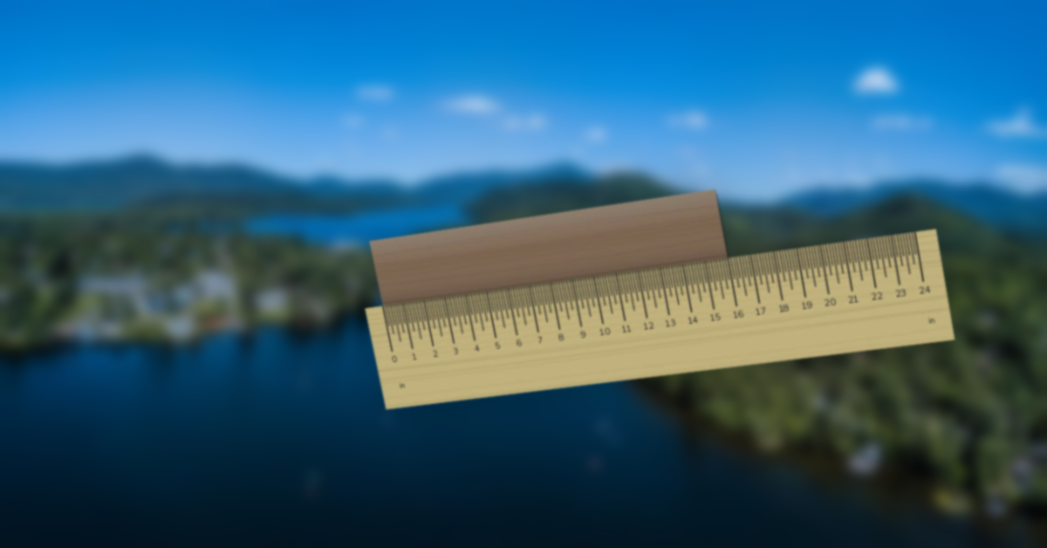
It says 16; in
